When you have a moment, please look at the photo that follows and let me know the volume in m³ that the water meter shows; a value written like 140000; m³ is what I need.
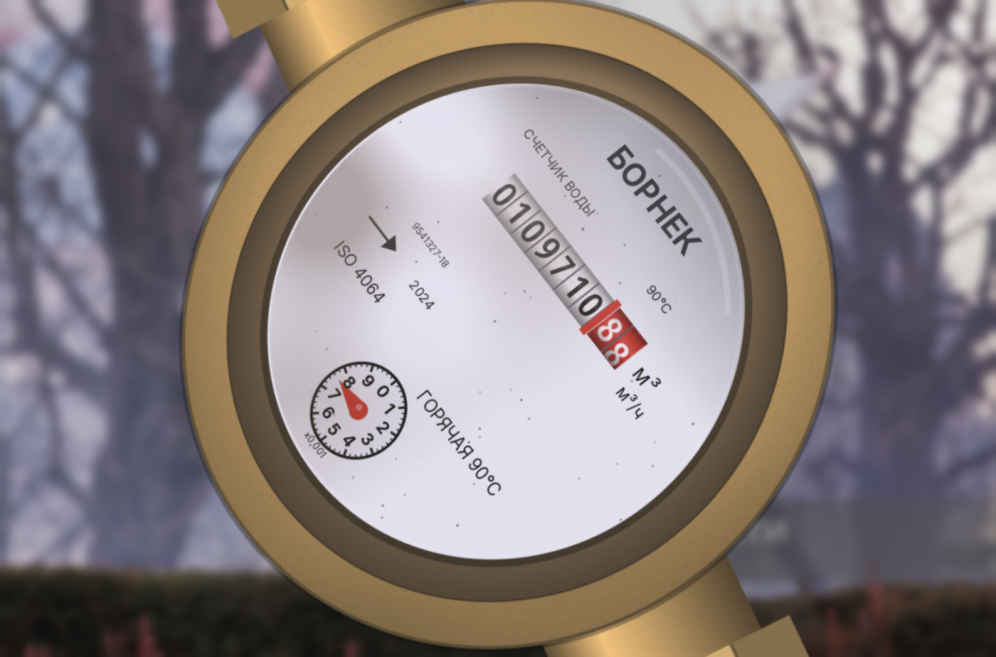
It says 109710.877; m³
